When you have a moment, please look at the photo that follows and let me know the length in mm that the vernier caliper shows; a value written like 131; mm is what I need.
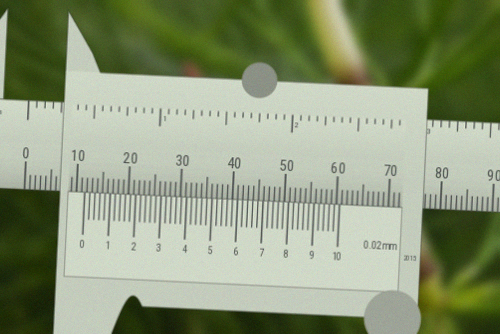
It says 11.6; mm
